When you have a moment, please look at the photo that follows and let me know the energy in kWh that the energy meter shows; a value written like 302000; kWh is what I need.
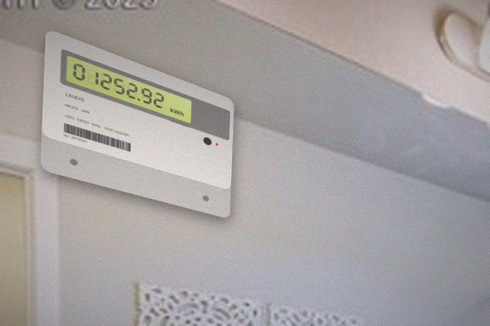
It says 1252.92; kWh
